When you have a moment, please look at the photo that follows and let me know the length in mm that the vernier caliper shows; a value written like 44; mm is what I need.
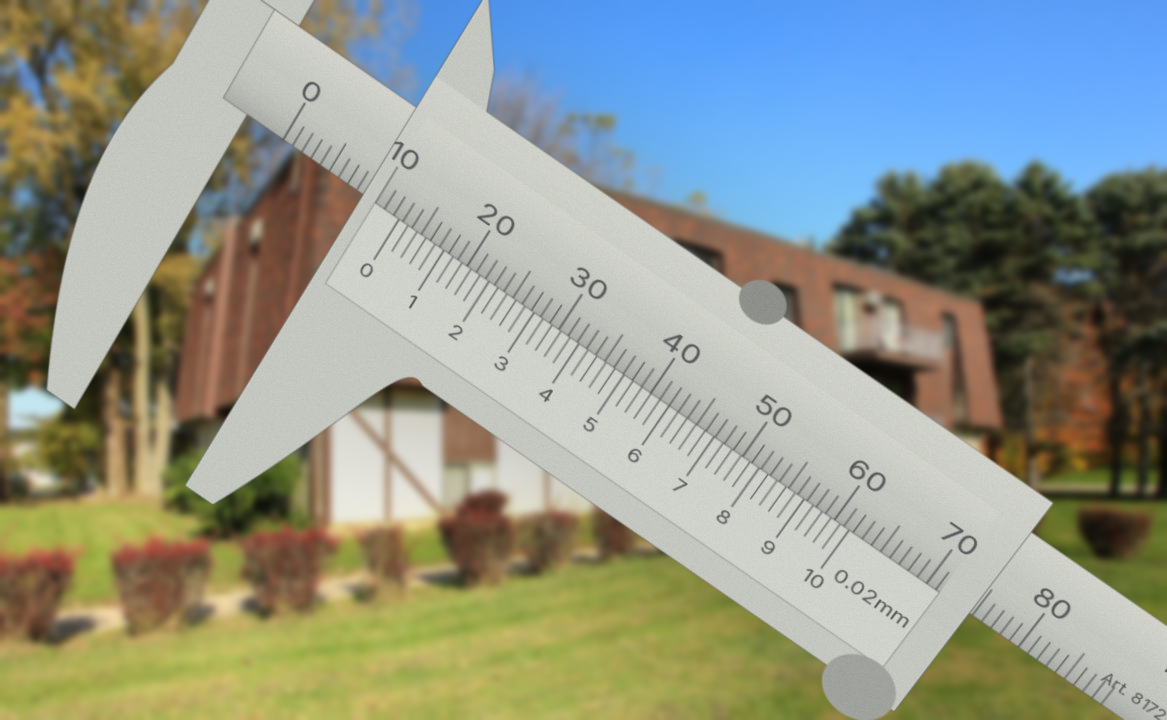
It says 12.6; mm
